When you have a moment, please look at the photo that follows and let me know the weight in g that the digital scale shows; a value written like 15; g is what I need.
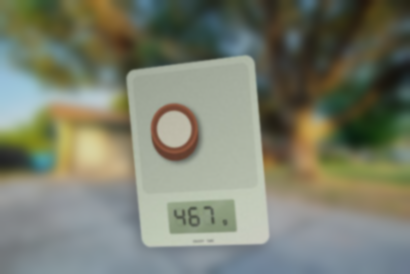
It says 467; g
